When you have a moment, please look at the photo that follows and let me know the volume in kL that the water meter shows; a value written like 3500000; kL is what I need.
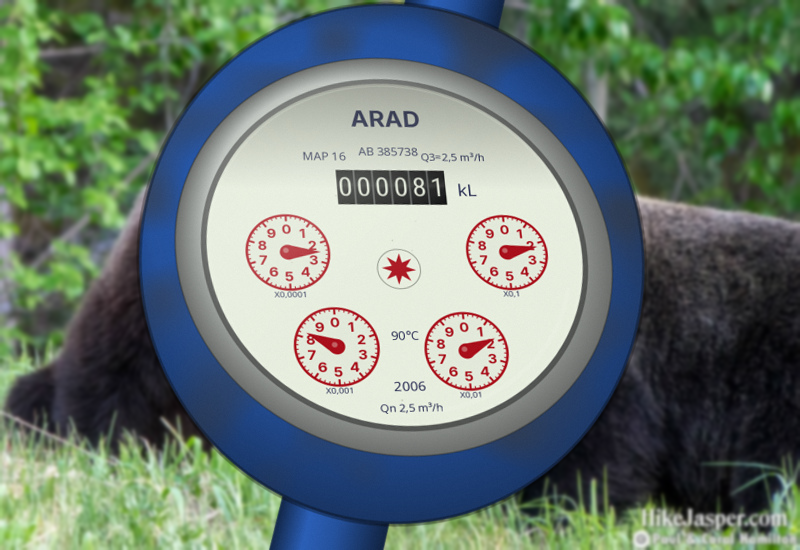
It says 81.2182; kL
